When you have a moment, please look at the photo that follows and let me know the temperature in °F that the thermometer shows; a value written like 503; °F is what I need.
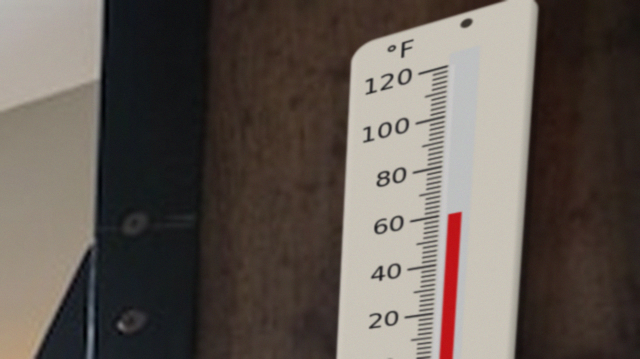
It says 60; °F
